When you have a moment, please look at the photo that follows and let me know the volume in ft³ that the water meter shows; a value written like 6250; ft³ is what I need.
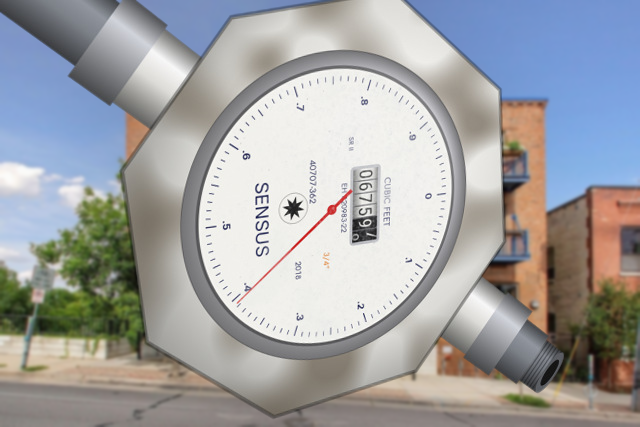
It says 67597.39; ft³
